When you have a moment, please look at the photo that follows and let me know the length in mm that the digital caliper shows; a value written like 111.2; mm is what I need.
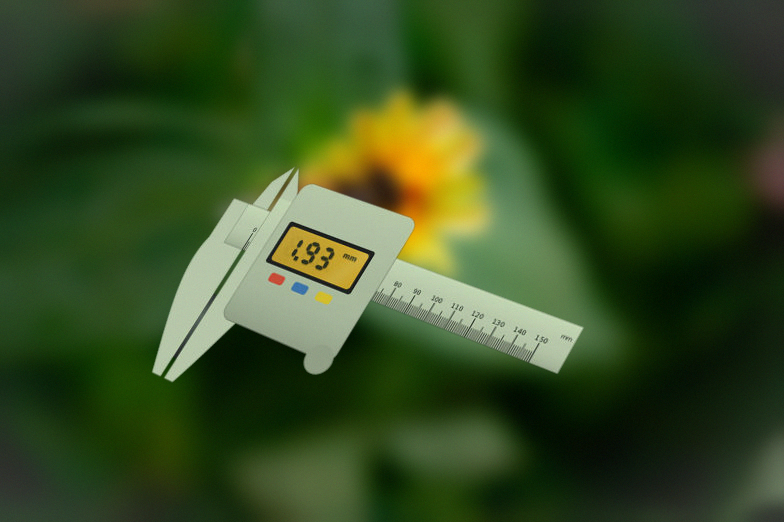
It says 1.93; mm
